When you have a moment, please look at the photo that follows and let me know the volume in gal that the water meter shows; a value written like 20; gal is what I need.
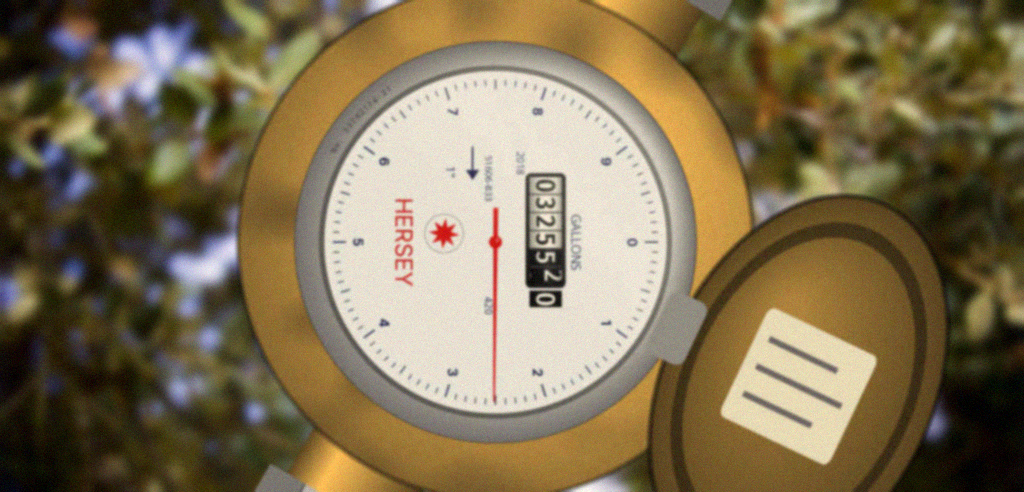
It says 325522.5; gal
